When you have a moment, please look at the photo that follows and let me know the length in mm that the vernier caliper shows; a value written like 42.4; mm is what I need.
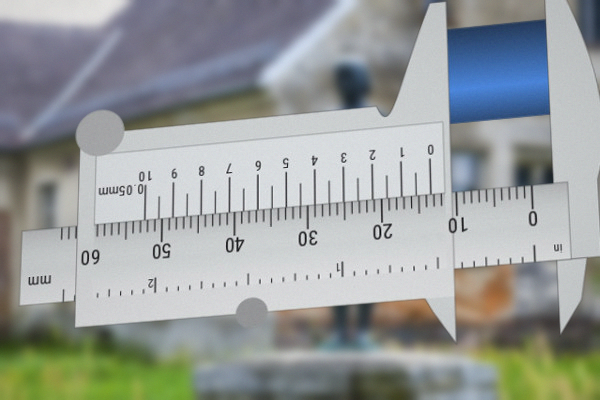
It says 13.4; mm
